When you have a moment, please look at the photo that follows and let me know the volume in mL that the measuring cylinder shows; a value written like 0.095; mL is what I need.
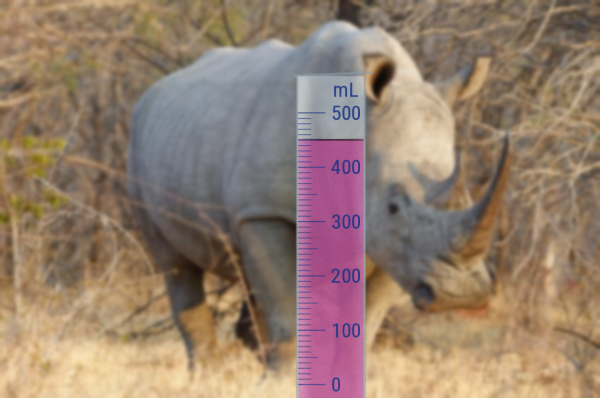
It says 450; mL
